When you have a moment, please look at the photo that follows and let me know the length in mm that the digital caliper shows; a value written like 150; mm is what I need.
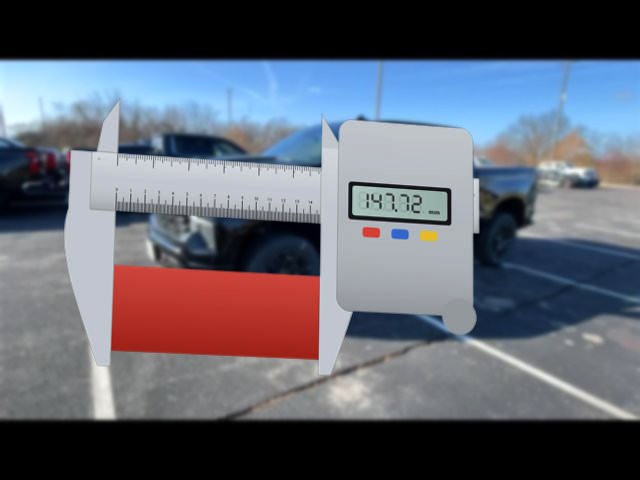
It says 147.72; mm
